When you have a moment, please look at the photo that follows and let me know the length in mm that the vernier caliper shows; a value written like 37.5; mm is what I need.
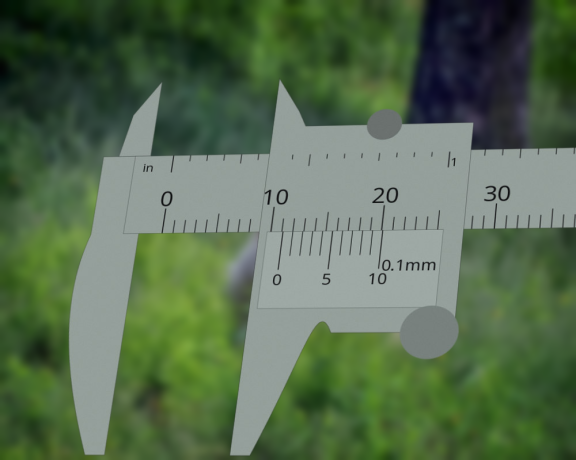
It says 11.1; mm
